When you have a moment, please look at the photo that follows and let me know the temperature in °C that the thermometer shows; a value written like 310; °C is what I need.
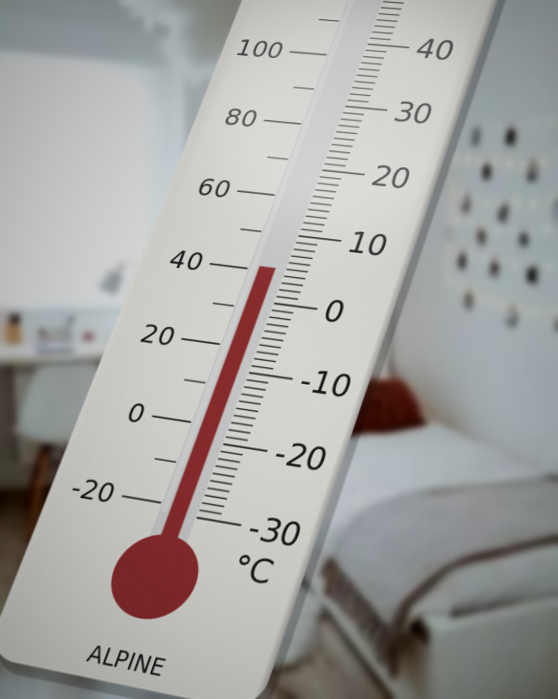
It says 5; °C
